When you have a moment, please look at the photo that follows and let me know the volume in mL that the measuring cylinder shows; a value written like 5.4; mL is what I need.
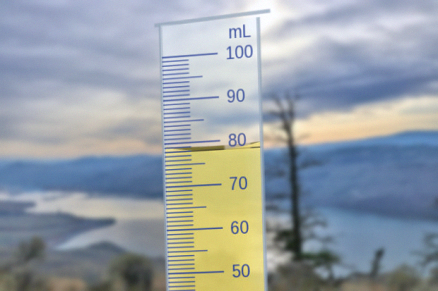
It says 78; mL
